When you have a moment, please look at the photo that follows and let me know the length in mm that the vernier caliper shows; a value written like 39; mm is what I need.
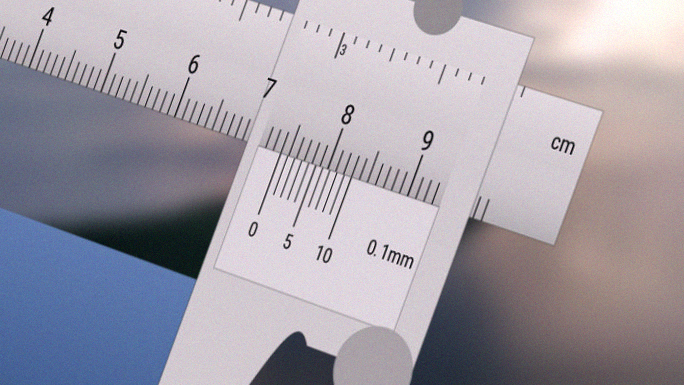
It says 74.0; mm
